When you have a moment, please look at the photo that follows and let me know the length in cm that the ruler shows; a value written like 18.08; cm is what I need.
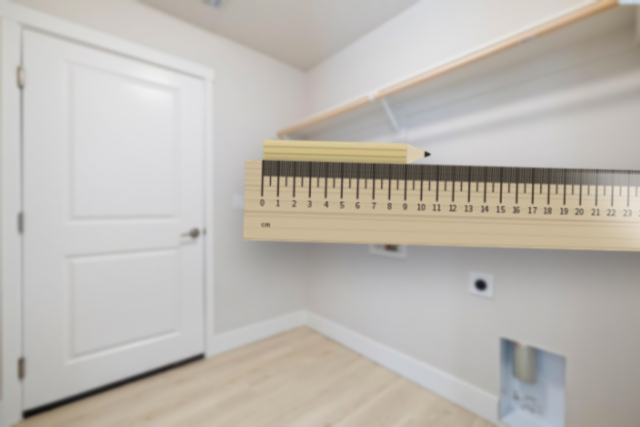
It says 10.5; cm
